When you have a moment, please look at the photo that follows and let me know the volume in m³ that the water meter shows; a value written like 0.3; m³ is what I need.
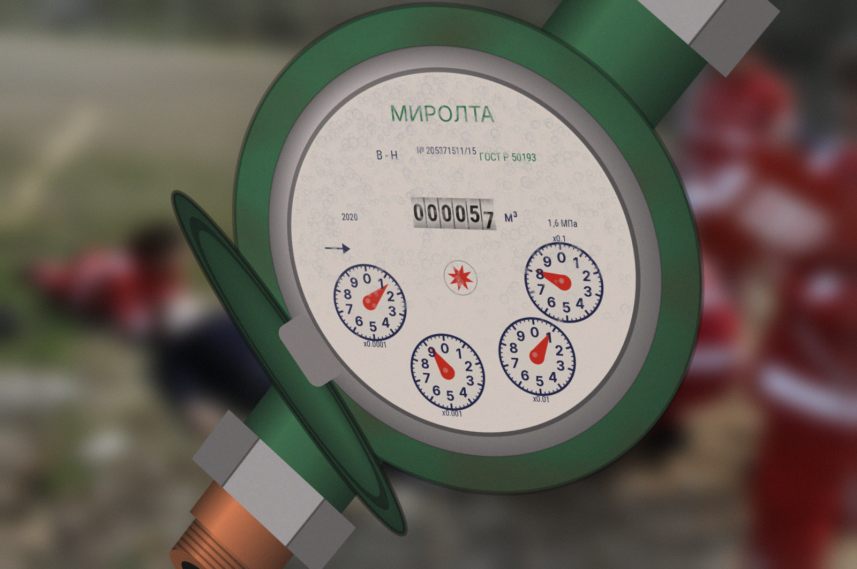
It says 56.8091; m³
